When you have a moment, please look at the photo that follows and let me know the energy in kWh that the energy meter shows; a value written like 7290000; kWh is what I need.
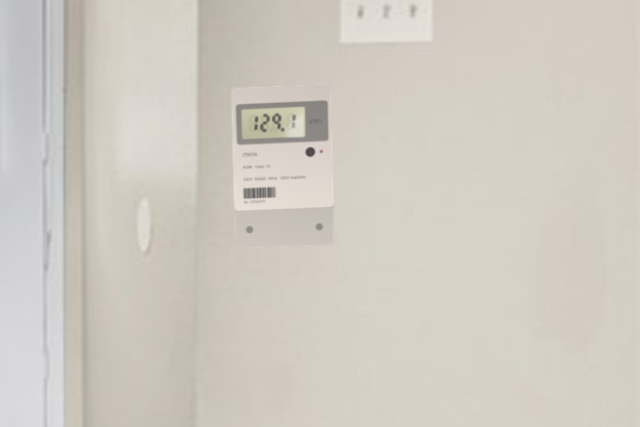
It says 129.1; kWh
